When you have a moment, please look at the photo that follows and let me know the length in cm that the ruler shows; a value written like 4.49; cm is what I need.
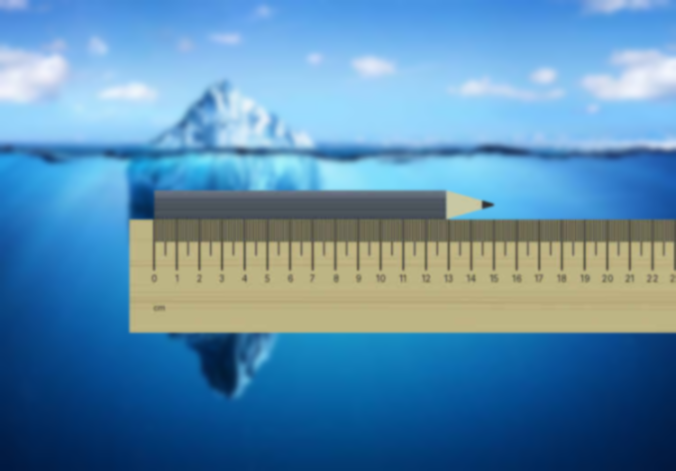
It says 15; cm
